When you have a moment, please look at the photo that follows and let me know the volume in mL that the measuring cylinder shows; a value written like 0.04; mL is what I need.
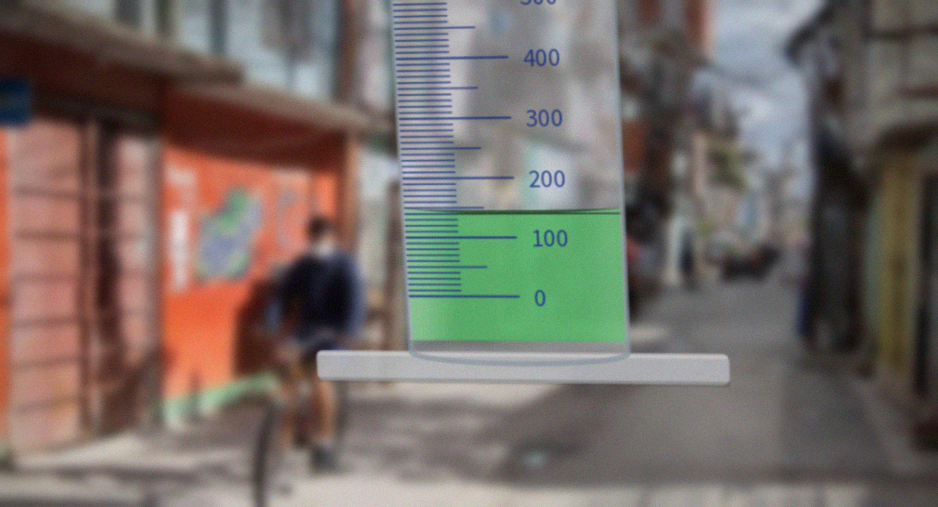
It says 140; mL
